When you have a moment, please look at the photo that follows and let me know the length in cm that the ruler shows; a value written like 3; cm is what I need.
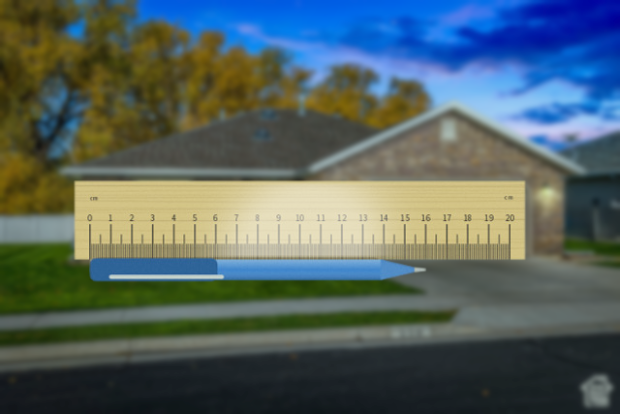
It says 16; cm
